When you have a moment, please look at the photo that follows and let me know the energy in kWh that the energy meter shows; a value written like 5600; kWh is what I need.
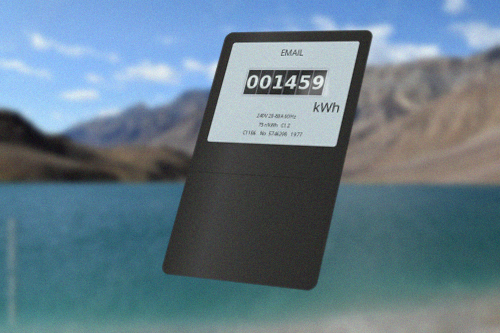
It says 1459; kWh
